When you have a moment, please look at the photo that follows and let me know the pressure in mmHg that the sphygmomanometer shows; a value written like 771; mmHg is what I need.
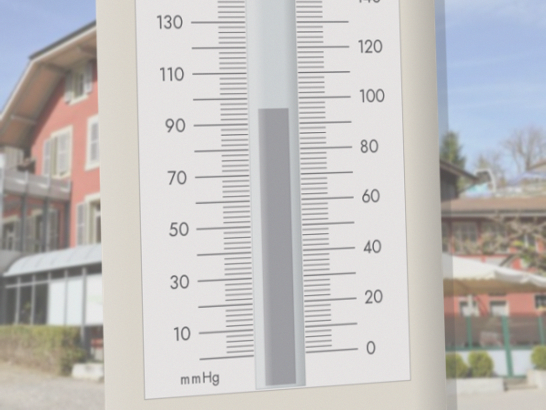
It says 96; mmHg
